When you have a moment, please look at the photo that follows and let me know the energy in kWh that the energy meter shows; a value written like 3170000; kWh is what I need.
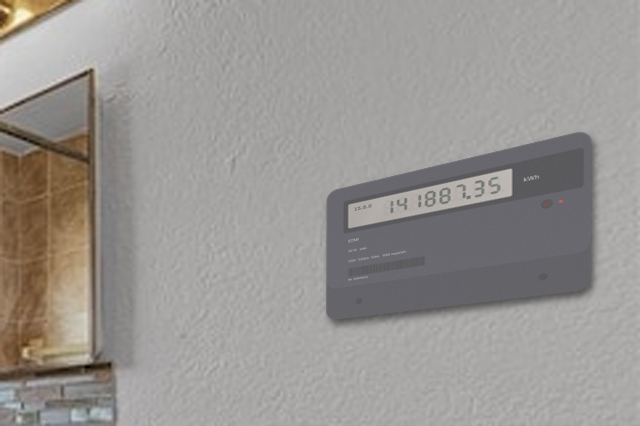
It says 141887.35; kWh
